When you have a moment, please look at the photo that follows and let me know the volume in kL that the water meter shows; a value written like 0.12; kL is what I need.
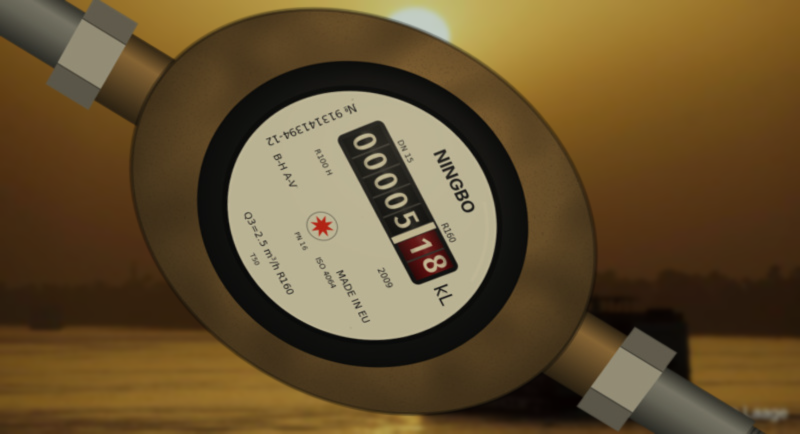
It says 5.18; kL
